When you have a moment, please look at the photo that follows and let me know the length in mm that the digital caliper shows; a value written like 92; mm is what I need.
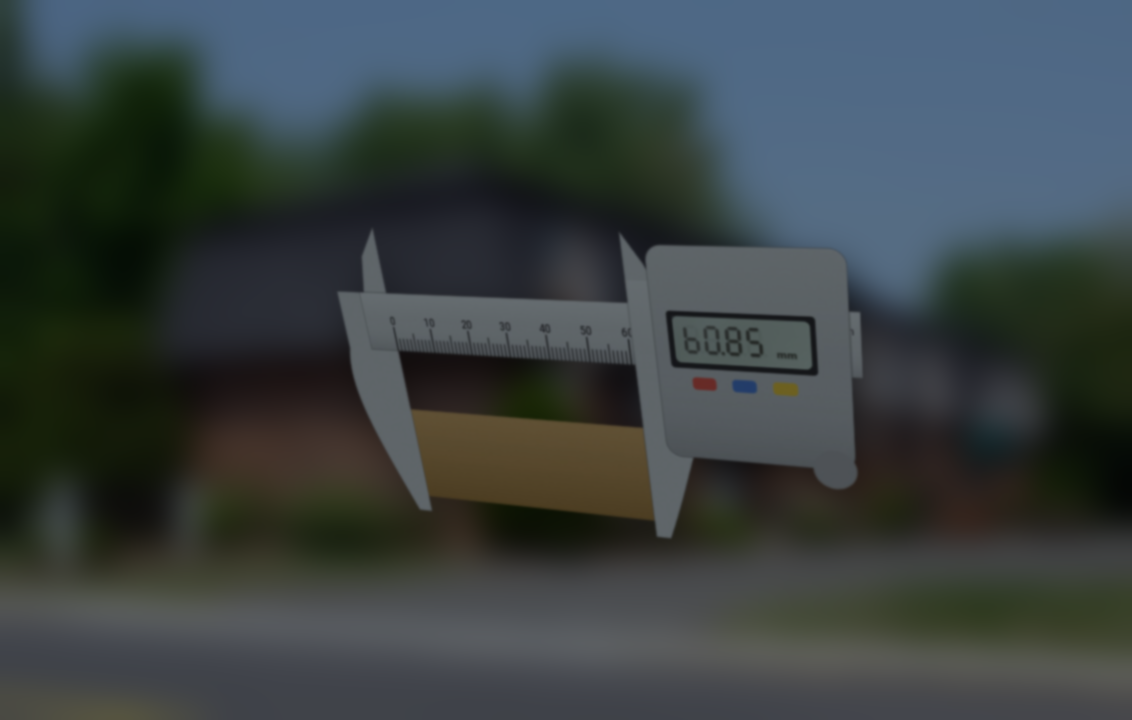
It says 60.85; mm
